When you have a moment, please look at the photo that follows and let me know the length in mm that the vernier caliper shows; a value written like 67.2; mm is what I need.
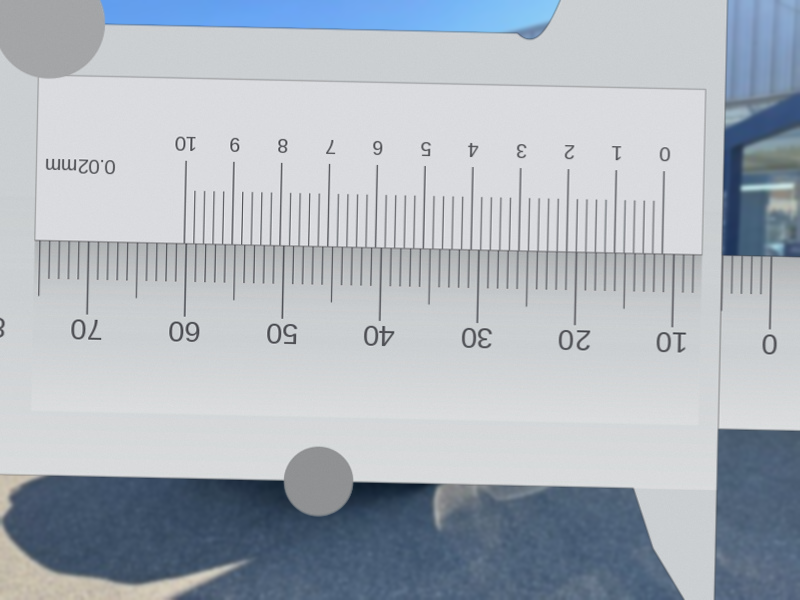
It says 11.2; mm
